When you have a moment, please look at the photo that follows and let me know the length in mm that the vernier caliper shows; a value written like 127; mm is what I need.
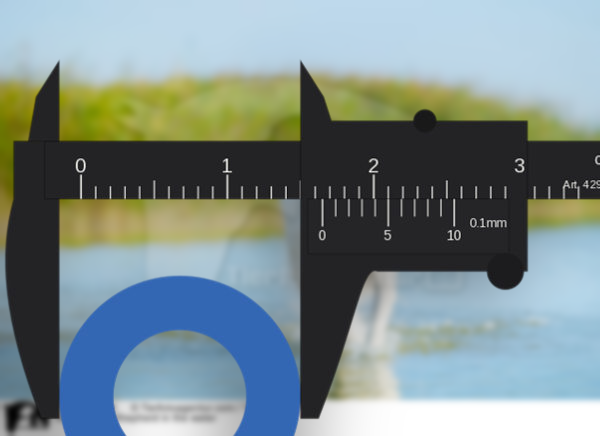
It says 16.5; mm
